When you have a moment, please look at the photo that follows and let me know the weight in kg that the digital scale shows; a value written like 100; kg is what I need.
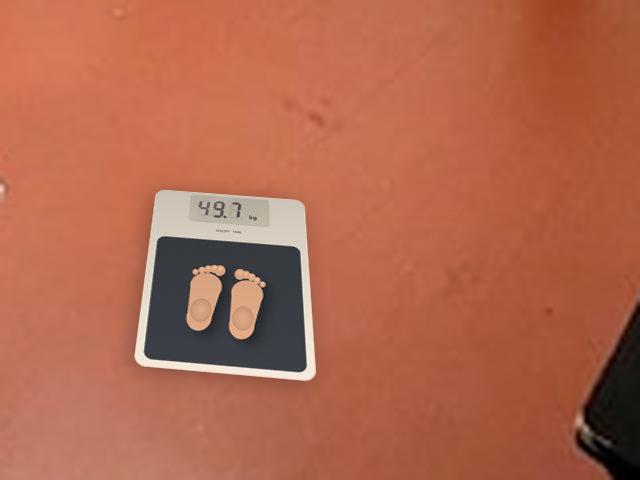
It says 49.7; kg
